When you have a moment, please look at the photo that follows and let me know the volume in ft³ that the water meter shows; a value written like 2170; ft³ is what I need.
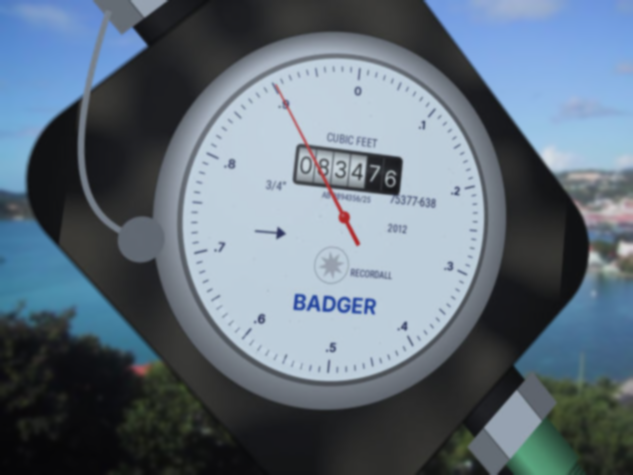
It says 83475.90; ft³
